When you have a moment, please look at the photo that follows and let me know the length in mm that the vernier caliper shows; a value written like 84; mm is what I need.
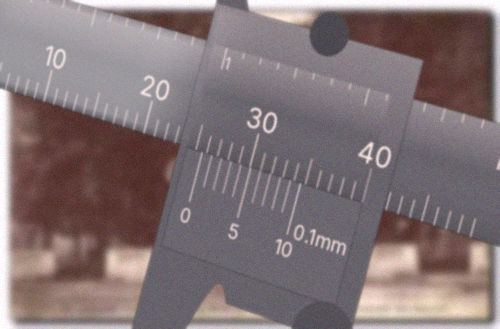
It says 25.6; mm
